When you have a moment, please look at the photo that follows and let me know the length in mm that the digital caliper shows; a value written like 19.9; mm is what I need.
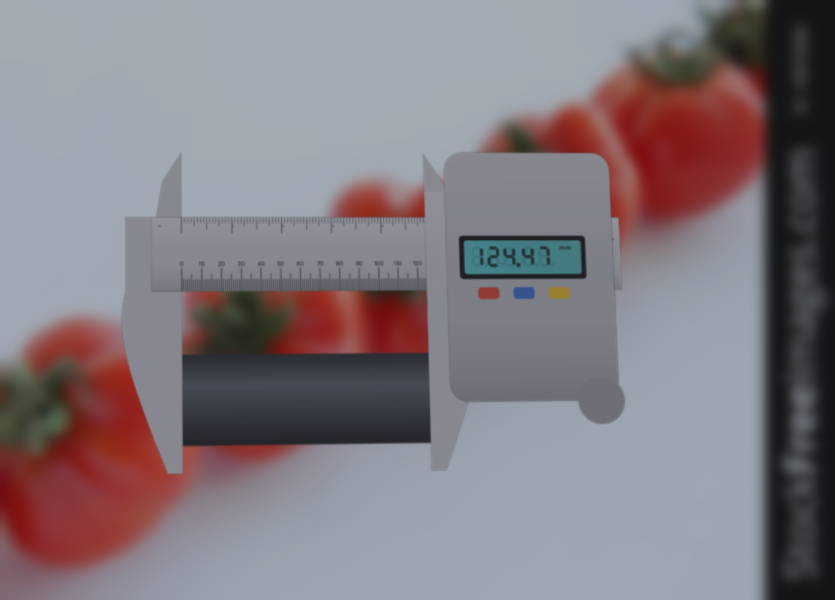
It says 124.47; mm
